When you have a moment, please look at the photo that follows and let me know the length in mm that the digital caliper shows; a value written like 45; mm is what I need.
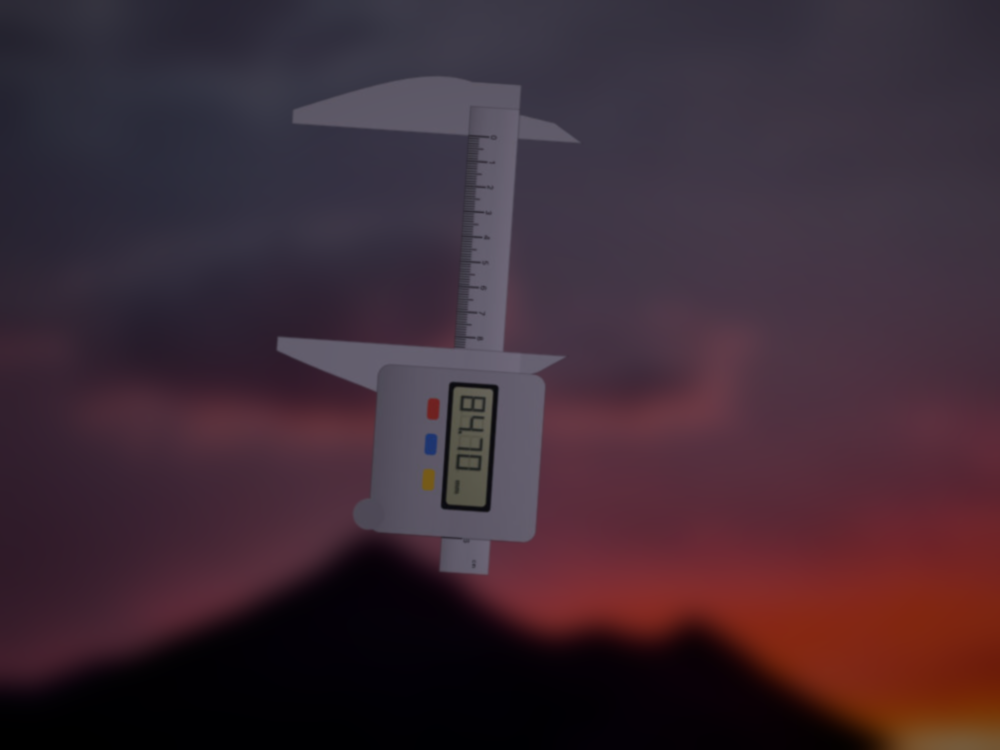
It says 84.70; mm
